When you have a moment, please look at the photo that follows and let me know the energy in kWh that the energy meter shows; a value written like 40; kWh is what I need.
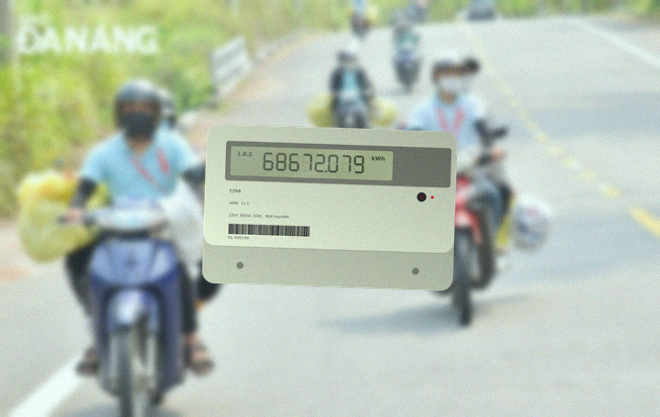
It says 68672.079; kWh
